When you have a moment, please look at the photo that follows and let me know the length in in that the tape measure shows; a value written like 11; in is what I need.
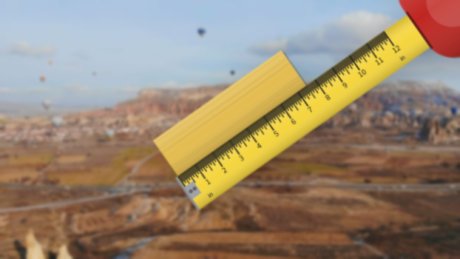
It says 7.5; in
